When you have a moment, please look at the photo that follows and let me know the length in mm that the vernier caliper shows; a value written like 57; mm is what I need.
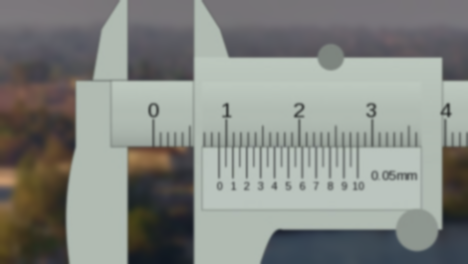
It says 9.0; mm
